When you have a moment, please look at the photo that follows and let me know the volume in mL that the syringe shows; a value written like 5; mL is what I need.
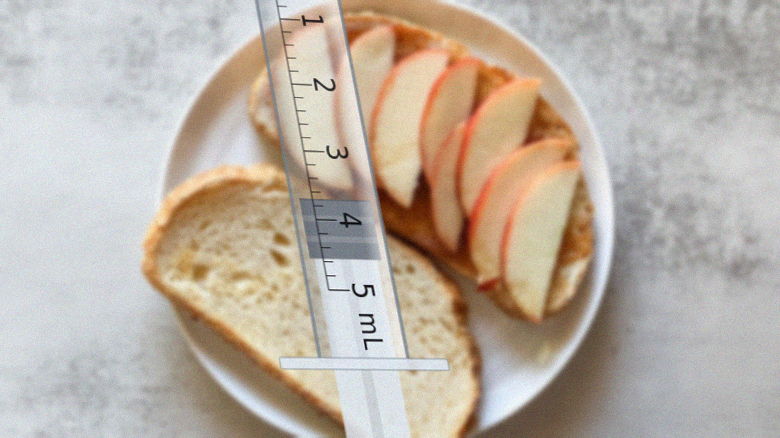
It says 3.7; mL
